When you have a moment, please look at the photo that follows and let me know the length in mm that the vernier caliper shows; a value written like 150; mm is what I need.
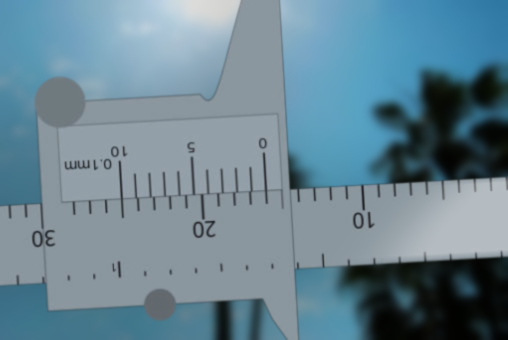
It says 16.0; mm
